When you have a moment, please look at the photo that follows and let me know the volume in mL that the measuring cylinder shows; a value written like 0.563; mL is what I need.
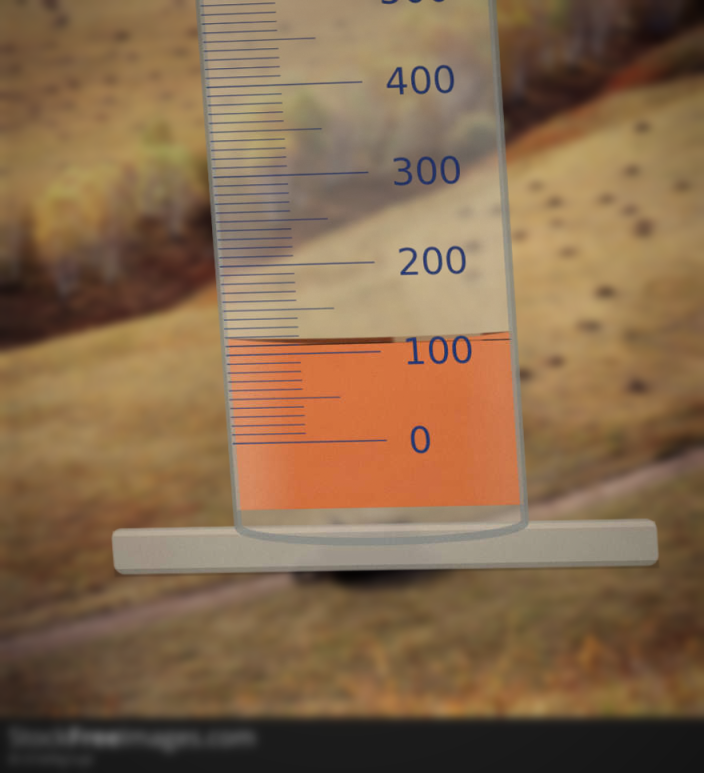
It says 110; mL
